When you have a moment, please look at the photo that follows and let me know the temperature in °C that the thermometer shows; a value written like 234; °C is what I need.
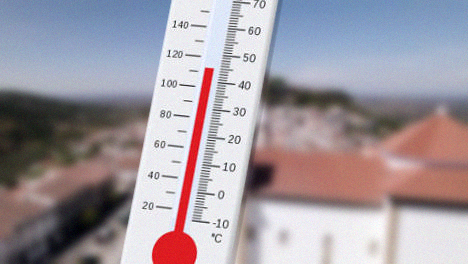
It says 45; °C
